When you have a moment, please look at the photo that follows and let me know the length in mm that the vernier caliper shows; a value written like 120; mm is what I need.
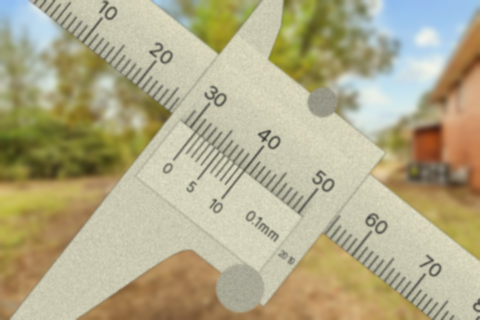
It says 31.0; mm
